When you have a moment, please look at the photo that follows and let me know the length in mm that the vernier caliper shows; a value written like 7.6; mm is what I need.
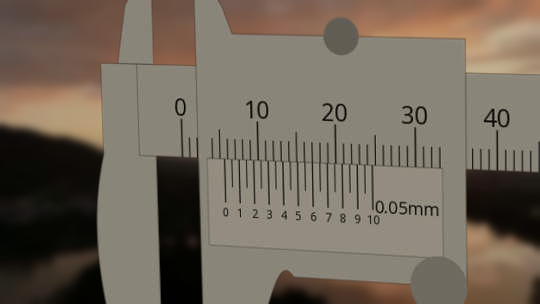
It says 5.6; mm
